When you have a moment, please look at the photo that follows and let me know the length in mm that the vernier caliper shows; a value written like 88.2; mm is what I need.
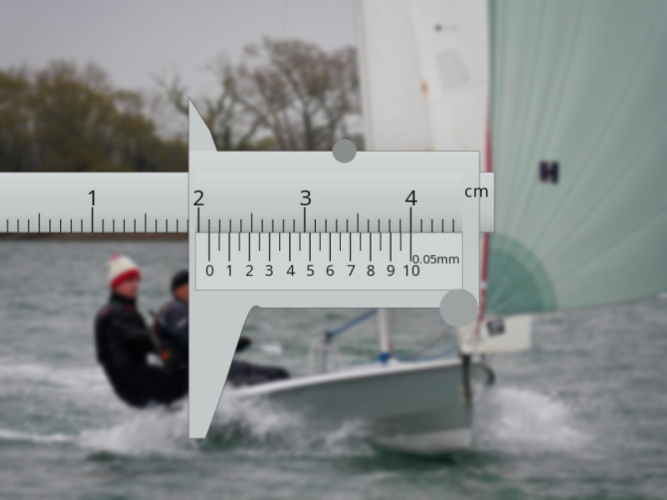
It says 21.0; mm
